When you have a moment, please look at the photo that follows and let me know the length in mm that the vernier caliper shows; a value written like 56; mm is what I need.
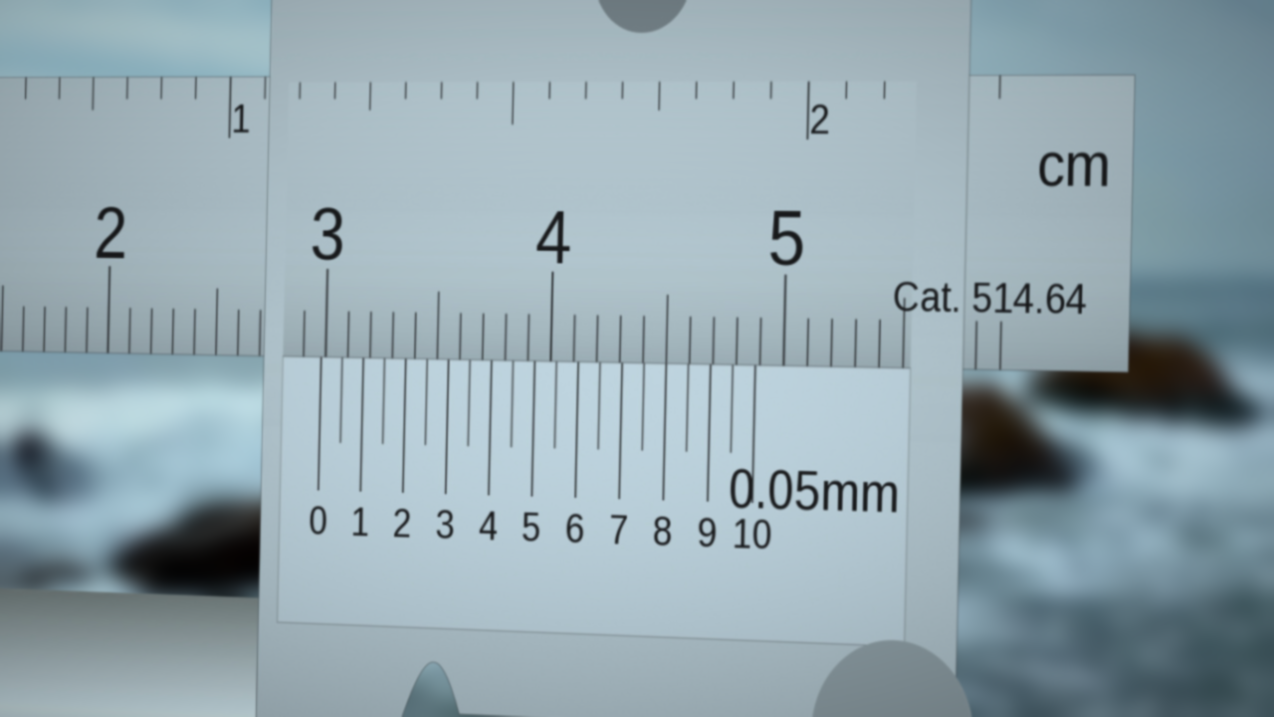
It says 29.8; mm
